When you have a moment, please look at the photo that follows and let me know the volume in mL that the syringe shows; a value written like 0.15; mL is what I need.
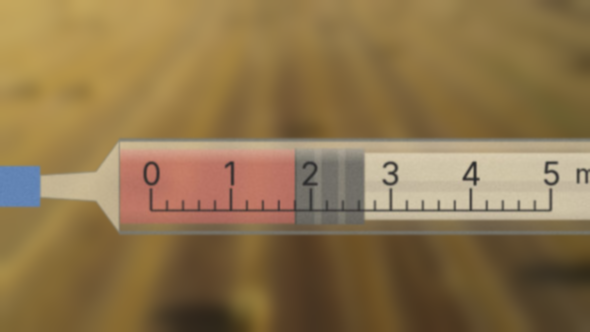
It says 1.8; mL
